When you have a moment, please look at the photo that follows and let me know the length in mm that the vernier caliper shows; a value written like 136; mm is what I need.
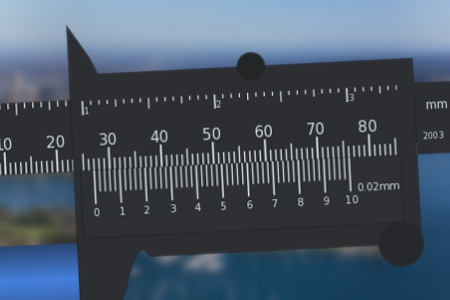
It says 27.0; mm
